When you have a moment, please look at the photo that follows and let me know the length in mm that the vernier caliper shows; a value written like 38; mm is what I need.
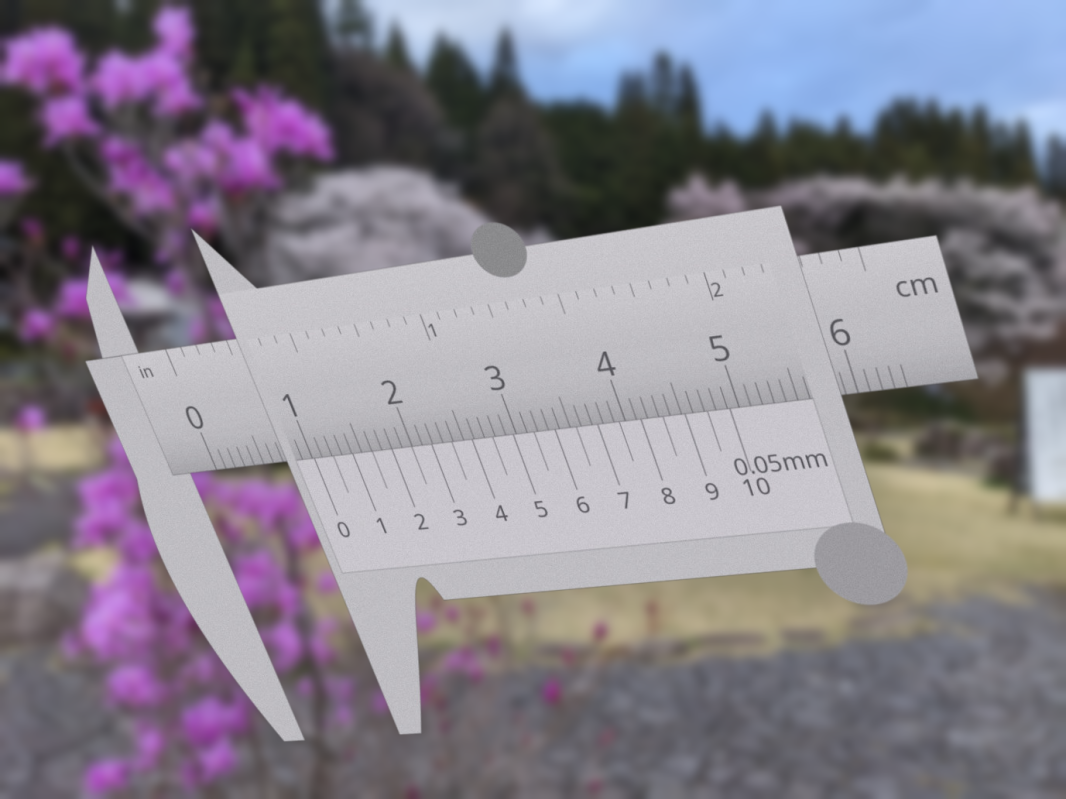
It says 10.2; mm
